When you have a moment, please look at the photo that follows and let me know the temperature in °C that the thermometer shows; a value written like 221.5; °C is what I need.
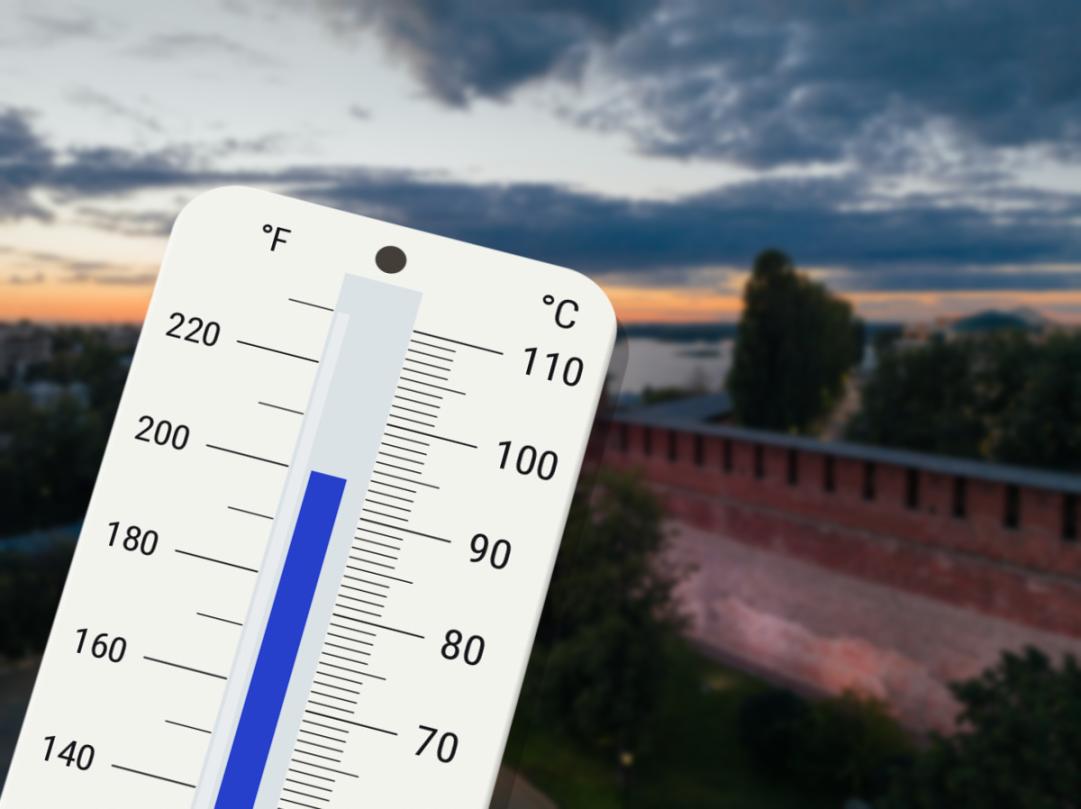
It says 93.5; °C
